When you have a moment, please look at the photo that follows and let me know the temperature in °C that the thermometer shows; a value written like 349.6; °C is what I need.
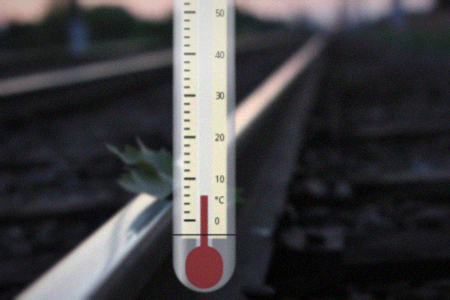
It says 6; °C
